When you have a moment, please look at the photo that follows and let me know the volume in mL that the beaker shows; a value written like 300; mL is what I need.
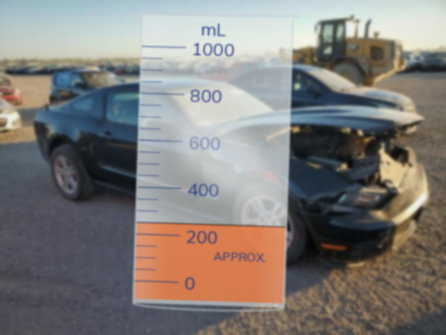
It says 250; mL
